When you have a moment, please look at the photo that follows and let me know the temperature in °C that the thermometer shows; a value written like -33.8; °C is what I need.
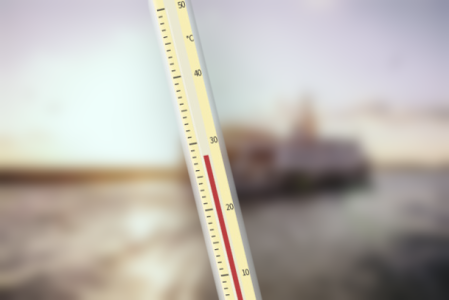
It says 28; °C
